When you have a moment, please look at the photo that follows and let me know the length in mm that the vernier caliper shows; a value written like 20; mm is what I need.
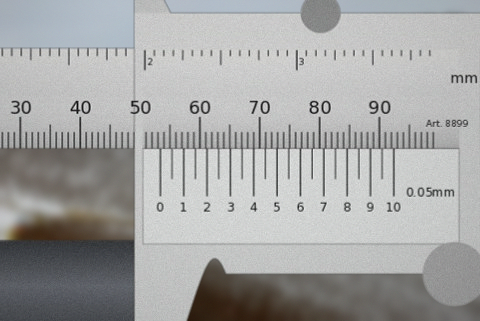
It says 53.4; mm
